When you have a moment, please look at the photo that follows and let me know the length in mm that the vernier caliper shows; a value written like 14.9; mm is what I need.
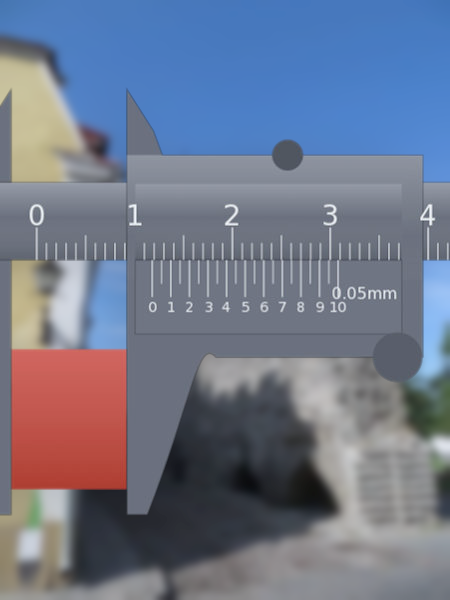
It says 11.8; mm
